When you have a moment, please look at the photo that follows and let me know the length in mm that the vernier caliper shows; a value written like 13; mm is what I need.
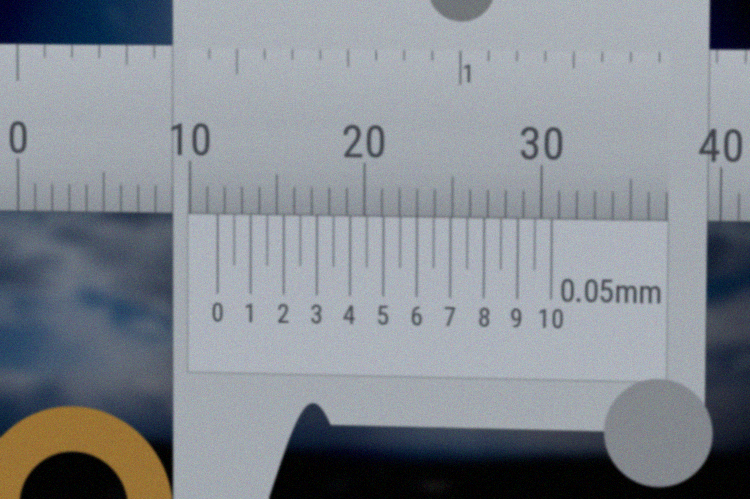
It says 11.6; mm
